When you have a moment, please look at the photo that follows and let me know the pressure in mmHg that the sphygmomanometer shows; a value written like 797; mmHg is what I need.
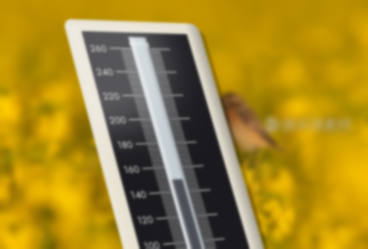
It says 150; mmHg
